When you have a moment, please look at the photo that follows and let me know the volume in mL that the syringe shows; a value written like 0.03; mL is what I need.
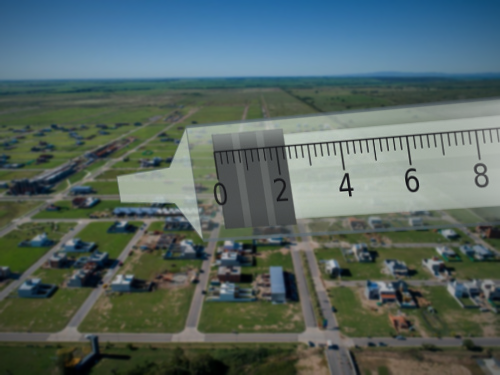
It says 0; mL
